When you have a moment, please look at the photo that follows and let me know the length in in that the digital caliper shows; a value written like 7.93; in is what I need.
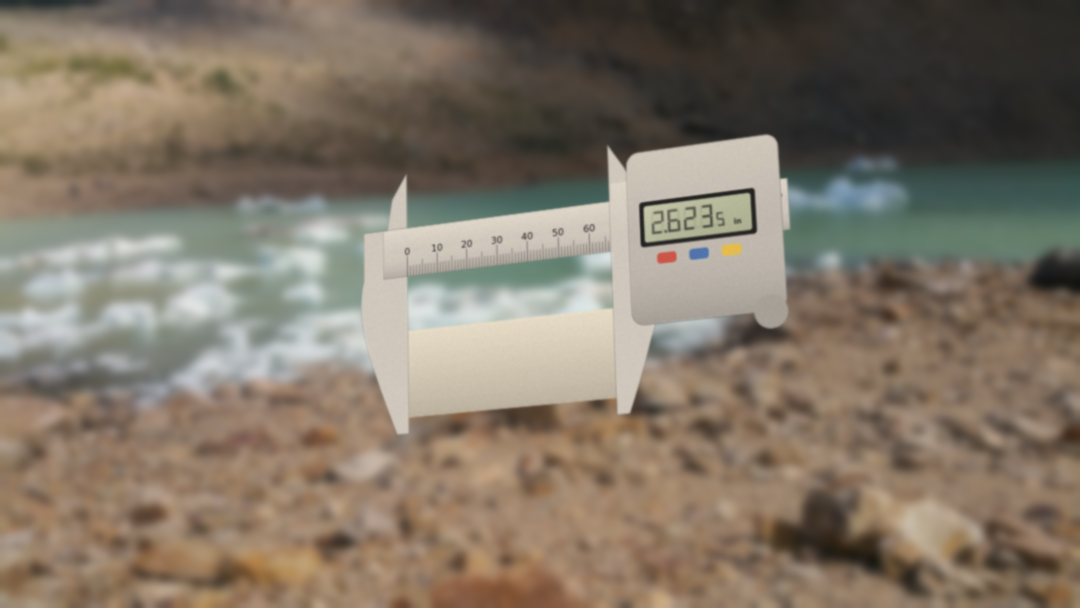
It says 2.6235; in
